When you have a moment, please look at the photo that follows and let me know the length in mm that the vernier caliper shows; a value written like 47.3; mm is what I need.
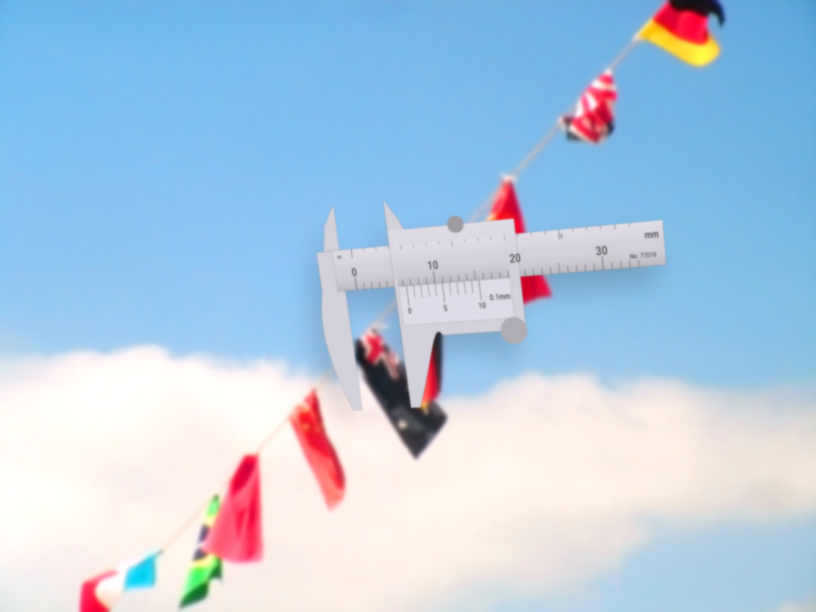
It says 6.4; mm
